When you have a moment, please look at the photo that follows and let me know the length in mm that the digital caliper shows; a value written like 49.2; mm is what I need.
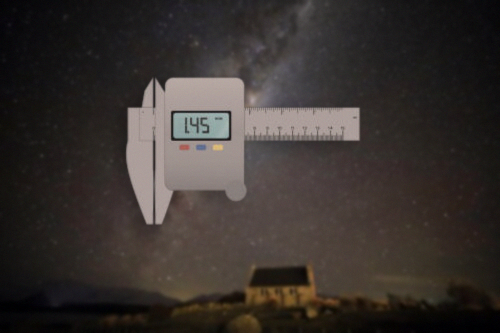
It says 1.45; mm
